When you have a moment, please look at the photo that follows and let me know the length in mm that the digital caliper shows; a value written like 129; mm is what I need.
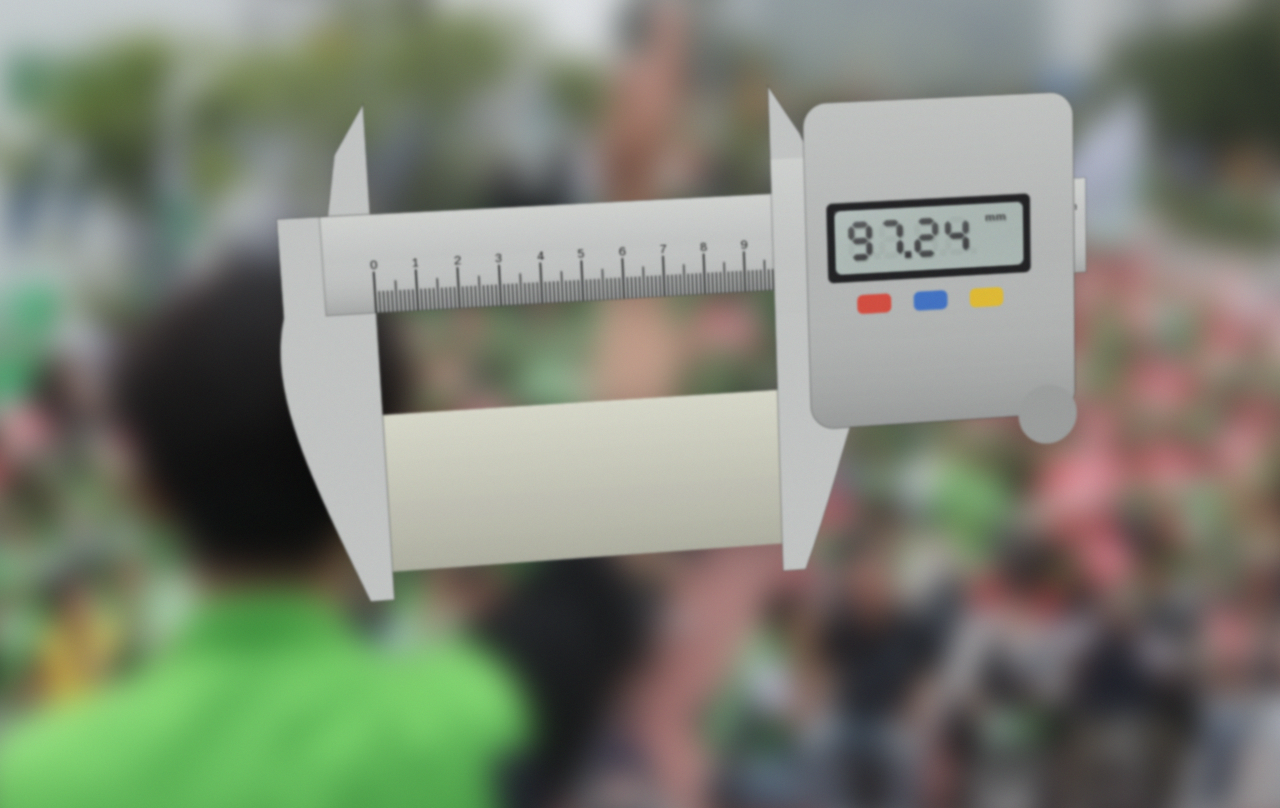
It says 97.24; mm
